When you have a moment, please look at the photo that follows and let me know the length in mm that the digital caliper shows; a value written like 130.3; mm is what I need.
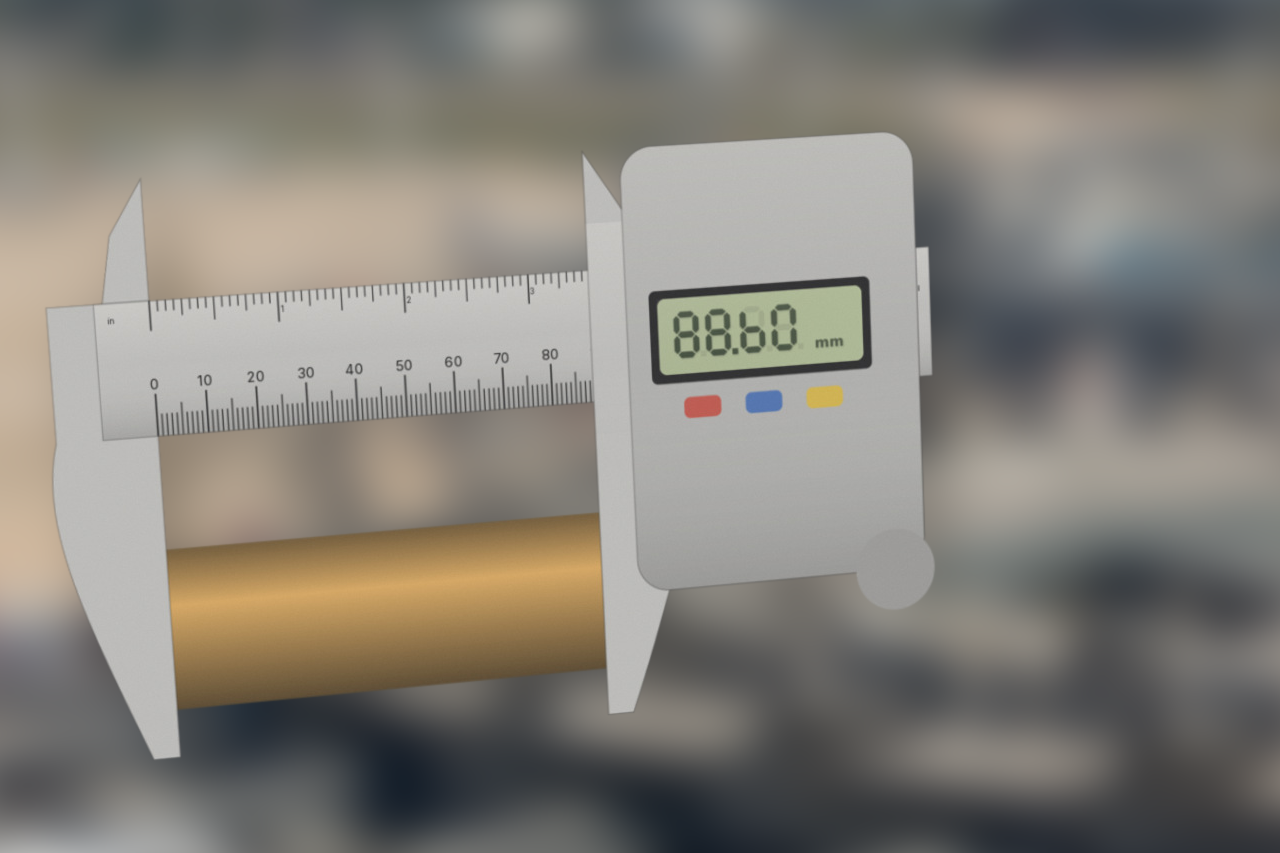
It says 88.60; mm
